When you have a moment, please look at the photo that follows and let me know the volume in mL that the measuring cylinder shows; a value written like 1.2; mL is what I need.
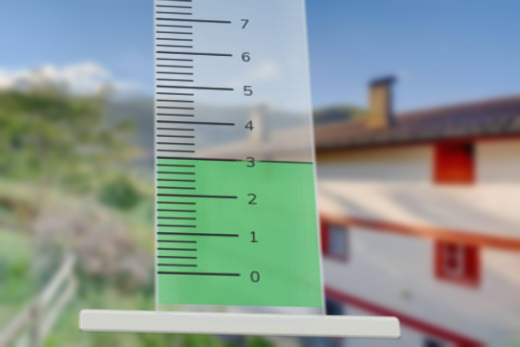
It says 3; mL
